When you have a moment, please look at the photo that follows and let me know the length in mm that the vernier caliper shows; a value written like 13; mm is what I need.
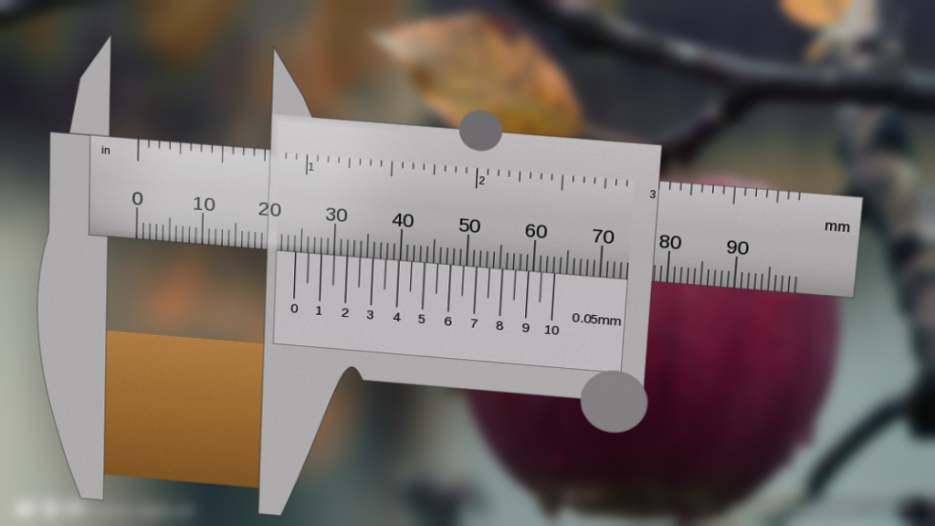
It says 24.2; mm
